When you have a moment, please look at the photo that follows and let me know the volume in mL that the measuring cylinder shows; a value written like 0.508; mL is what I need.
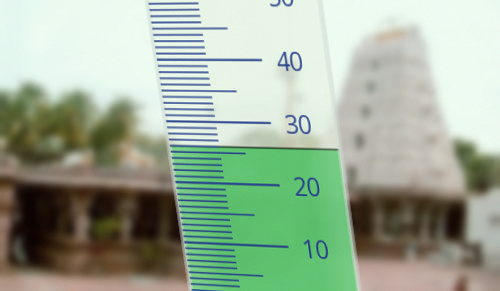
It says 26; mL
